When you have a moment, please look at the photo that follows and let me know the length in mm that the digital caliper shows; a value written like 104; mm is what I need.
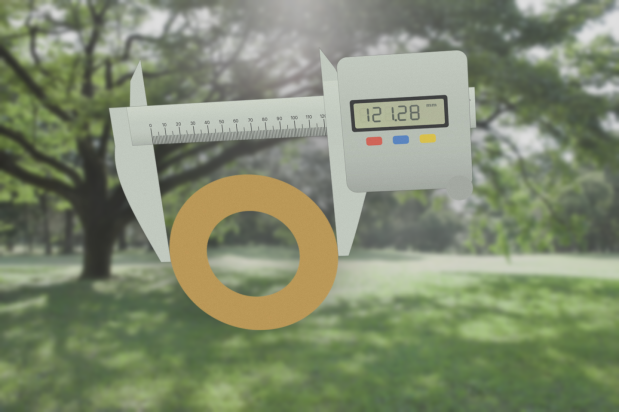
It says 121.28; mm
